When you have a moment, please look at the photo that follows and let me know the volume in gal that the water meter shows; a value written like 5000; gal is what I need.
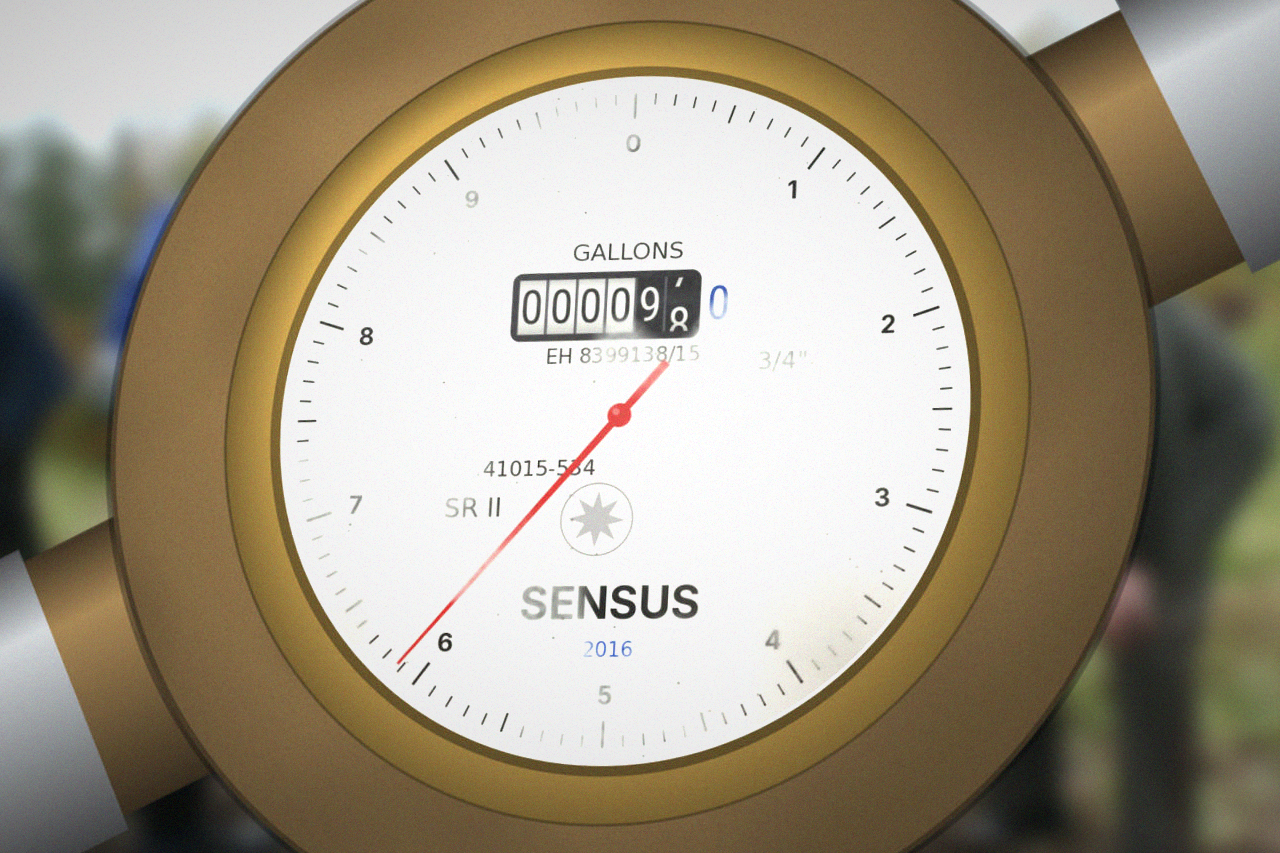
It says 976.1; gal
